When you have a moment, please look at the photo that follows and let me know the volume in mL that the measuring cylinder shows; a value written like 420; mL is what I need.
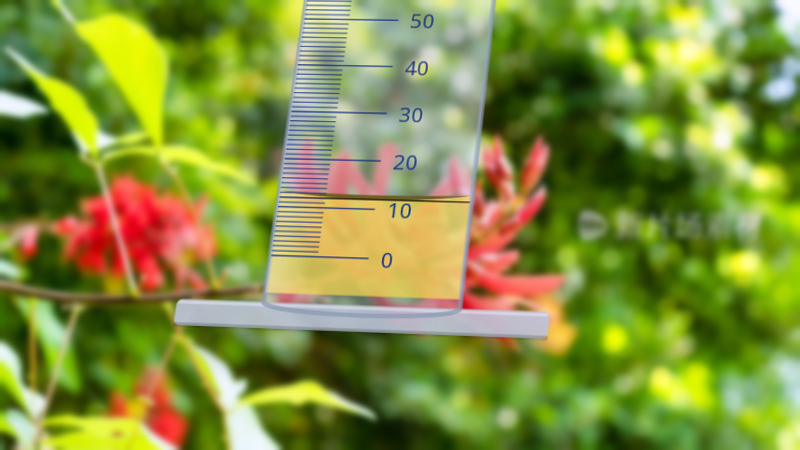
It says 12; mL
